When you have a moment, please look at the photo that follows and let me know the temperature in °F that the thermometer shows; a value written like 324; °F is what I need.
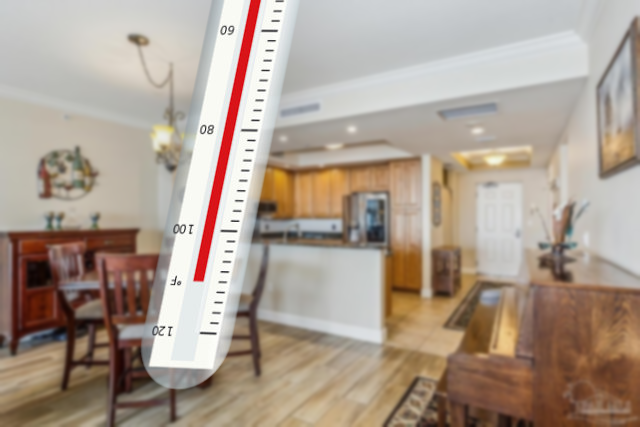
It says 110; °F
